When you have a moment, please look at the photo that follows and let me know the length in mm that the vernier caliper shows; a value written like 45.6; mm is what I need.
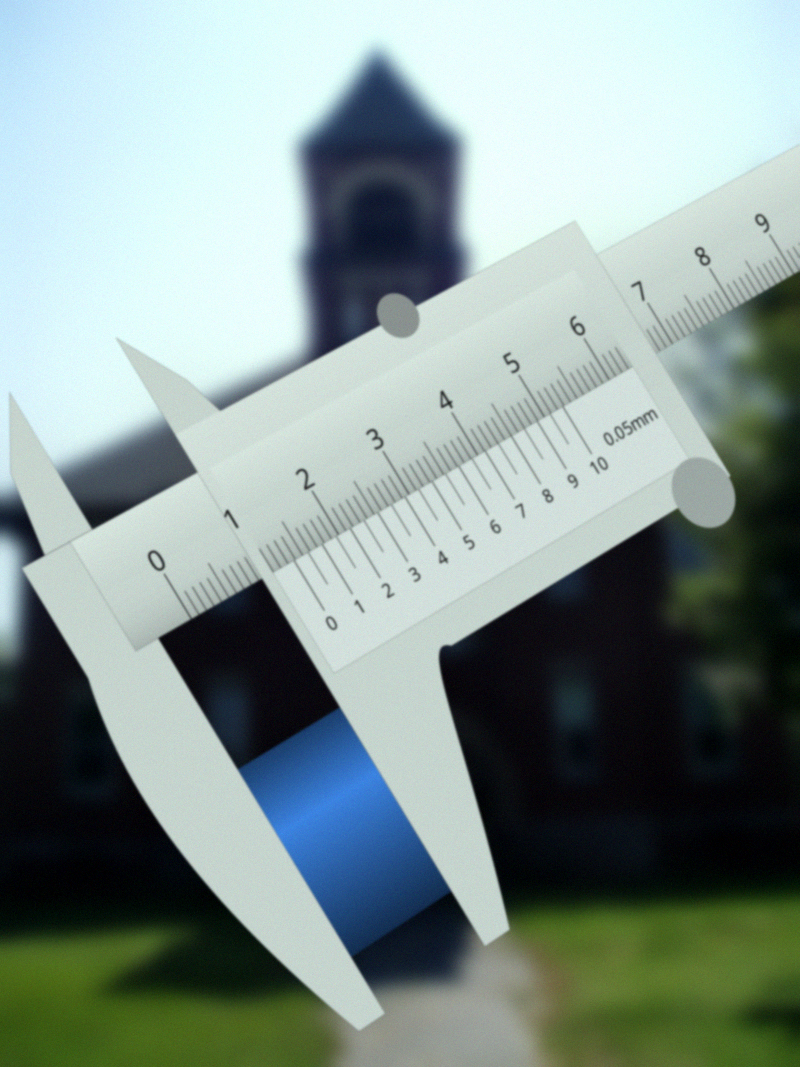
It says 13.8; mm
